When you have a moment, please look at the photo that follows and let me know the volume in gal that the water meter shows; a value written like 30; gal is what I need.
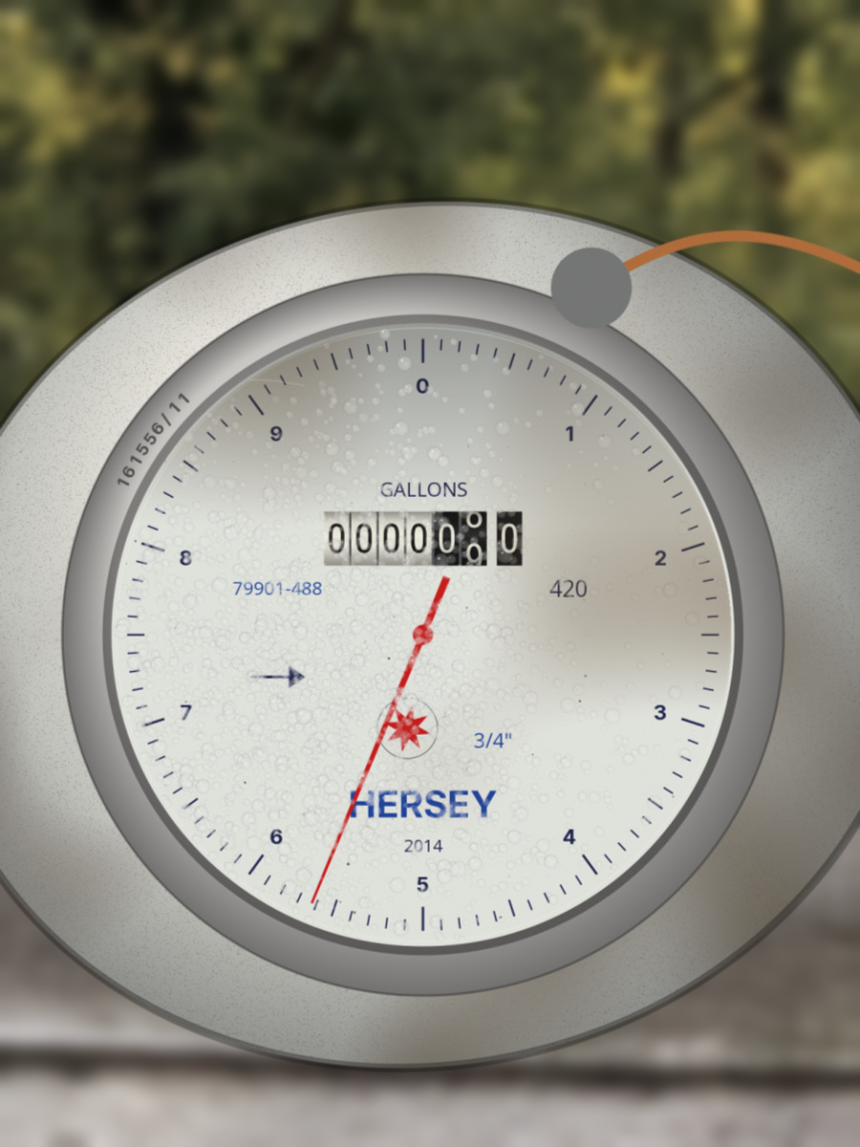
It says 85.6; gal
